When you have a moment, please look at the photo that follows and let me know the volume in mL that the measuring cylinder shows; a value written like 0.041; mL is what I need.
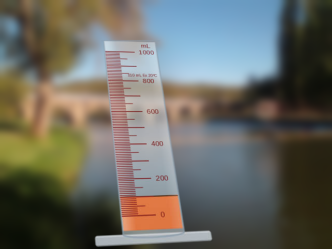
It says 100; mL
